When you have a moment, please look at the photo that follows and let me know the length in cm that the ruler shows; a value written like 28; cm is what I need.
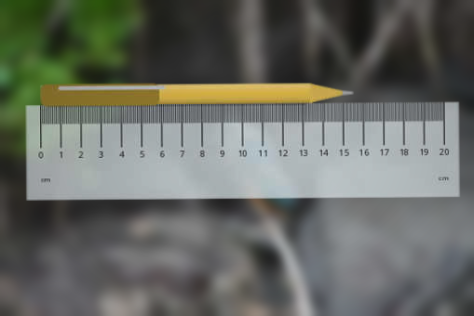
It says 15.5; cm
